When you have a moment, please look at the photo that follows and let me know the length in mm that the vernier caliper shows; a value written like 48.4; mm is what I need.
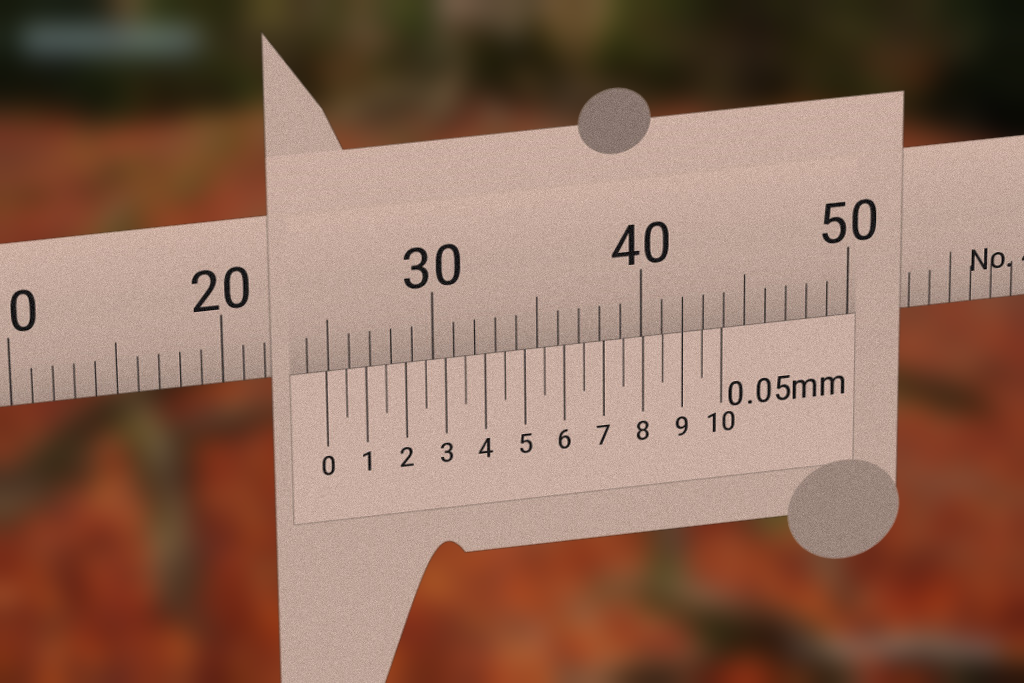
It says 24.9; mm
